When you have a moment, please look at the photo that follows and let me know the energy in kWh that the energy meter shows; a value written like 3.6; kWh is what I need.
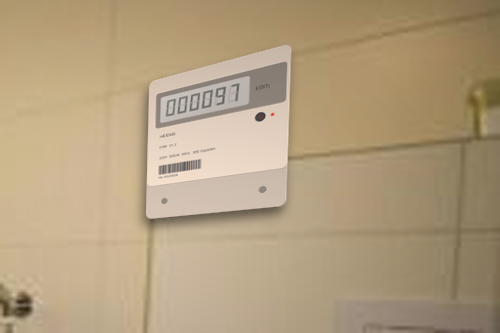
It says 97; kWh
